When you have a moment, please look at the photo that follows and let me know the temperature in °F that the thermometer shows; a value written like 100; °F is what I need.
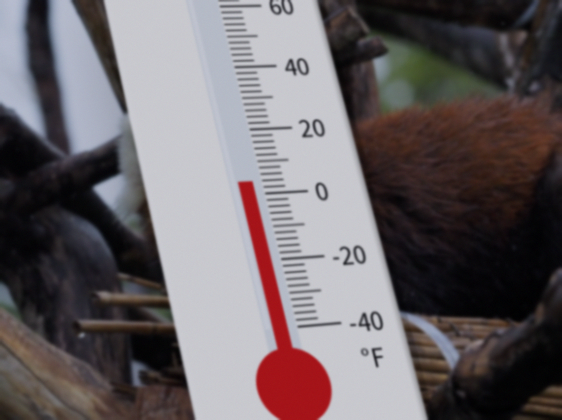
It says 4; °F
